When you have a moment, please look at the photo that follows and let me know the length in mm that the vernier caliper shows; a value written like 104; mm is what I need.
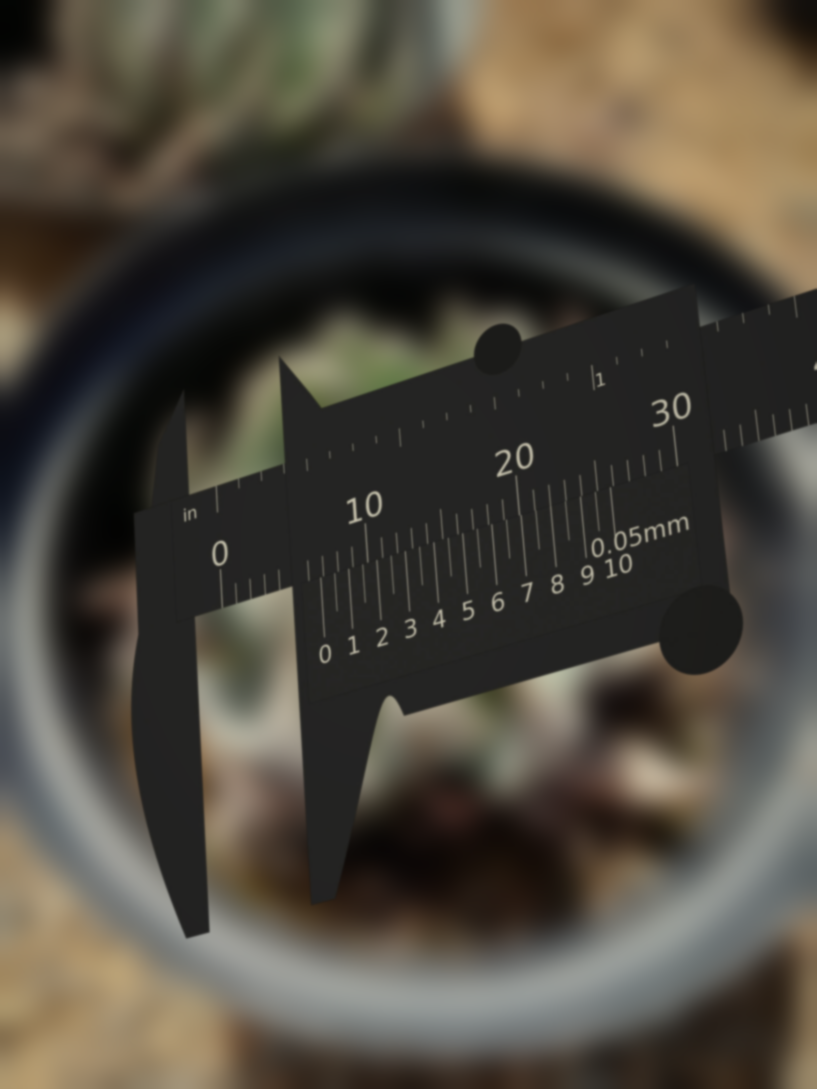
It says 6.8; mm
